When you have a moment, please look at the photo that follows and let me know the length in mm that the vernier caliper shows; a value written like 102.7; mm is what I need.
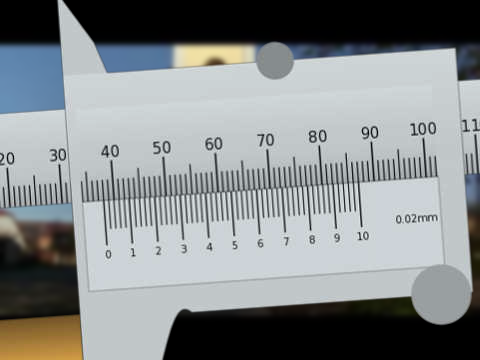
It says 38.0; mm
